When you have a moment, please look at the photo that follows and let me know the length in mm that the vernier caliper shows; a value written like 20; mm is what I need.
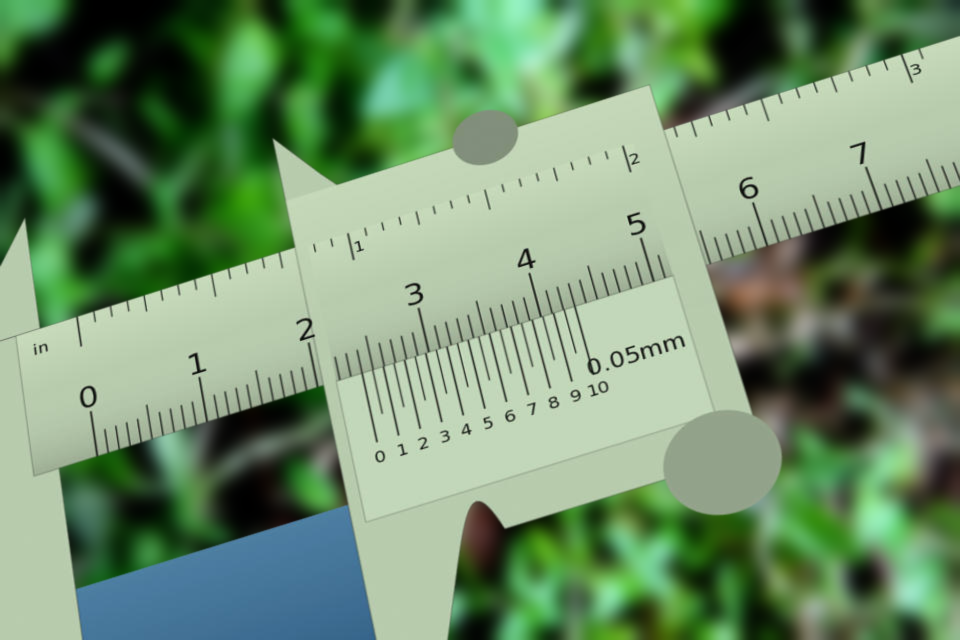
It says 24.0; mm
